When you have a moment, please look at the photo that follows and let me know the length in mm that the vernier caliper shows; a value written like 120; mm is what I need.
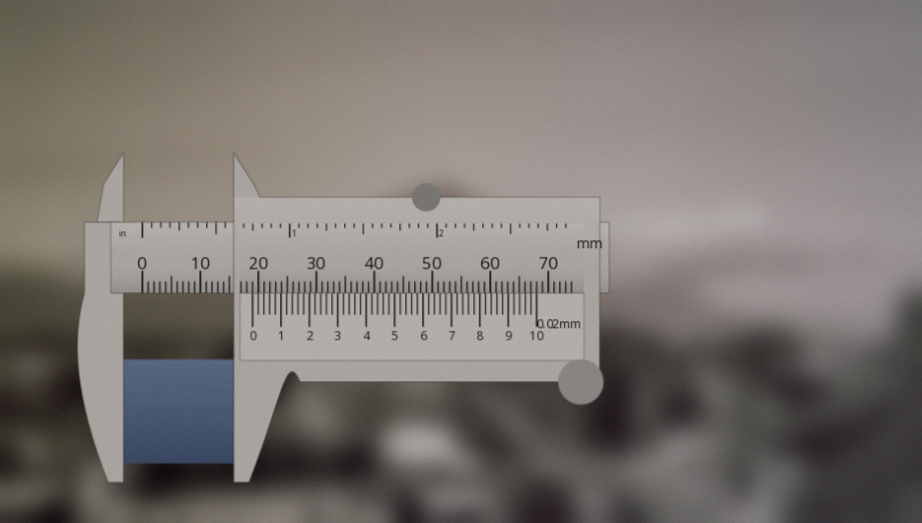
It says 19.0; mm
